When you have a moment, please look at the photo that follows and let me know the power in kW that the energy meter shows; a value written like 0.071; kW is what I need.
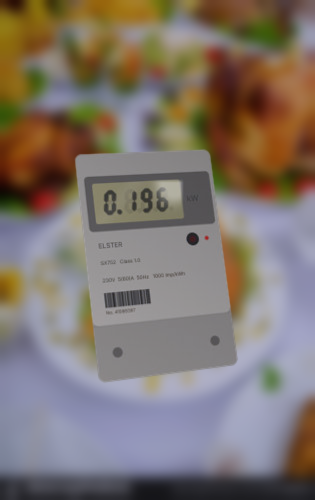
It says 0.196; kW
